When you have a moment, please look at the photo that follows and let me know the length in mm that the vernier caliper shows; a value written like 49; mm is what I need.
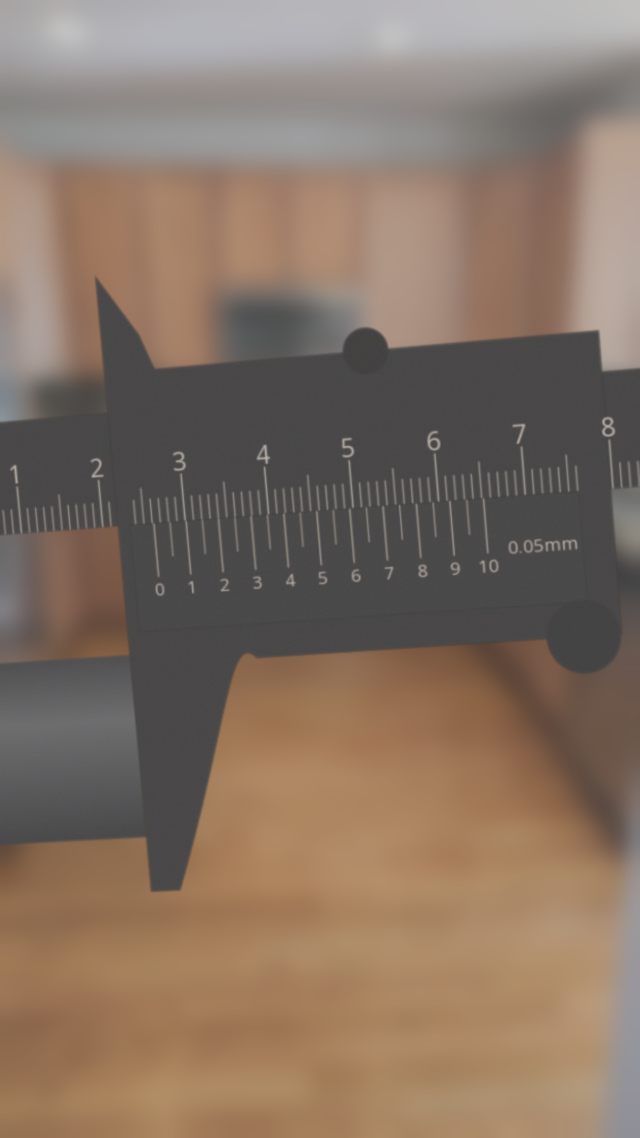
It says 26.2; mm
